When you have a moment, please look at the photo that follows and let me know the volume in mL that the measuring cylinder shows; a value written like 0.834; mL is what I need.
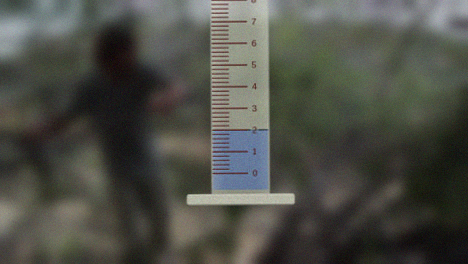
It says 2; mL
